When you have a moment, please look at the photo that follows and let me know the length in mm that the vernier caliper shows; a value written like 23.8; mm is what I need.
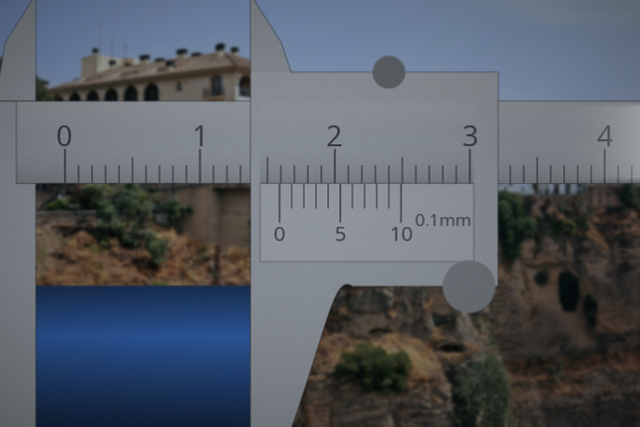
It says 15.9; mm
